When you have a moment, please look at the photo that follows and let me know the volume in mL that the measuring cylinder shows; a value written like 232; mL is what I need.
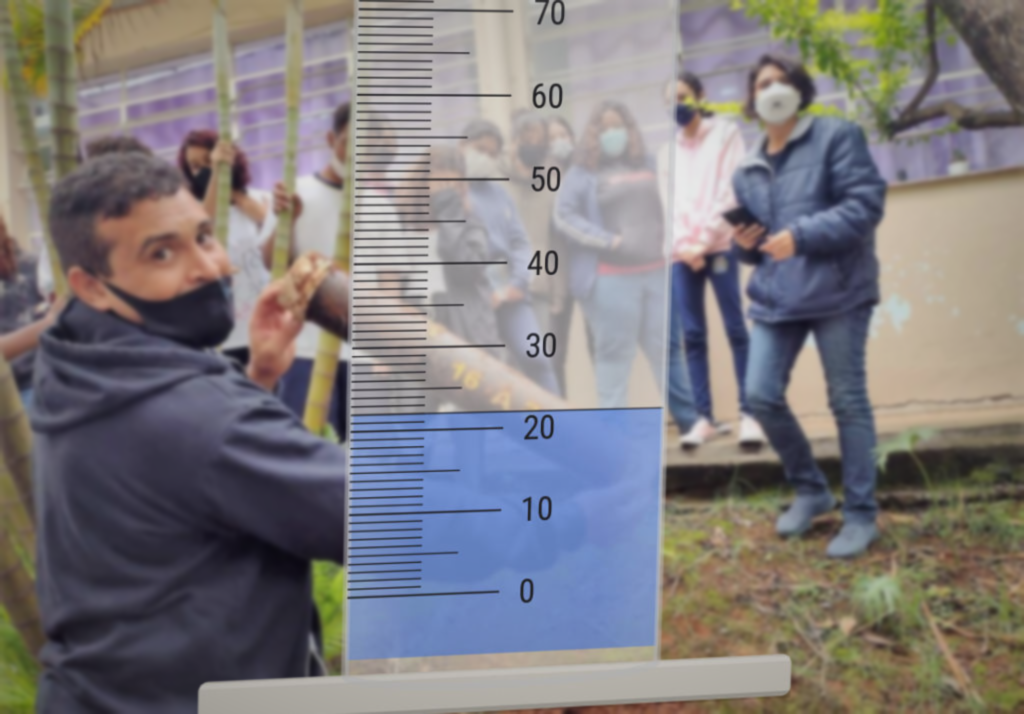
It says 22; mL
